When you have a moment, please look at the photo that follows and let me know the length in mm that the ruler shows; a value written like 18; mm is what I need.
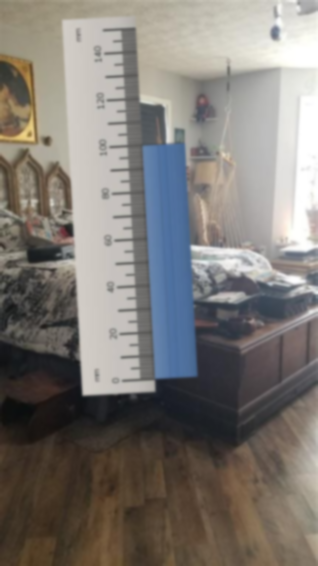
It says 100; mm
